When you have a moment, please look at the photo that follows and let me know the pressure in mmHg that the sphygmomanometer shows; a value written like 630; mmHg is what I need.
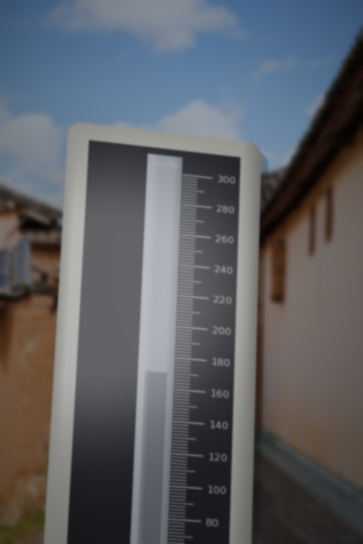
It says 170; mmHg
